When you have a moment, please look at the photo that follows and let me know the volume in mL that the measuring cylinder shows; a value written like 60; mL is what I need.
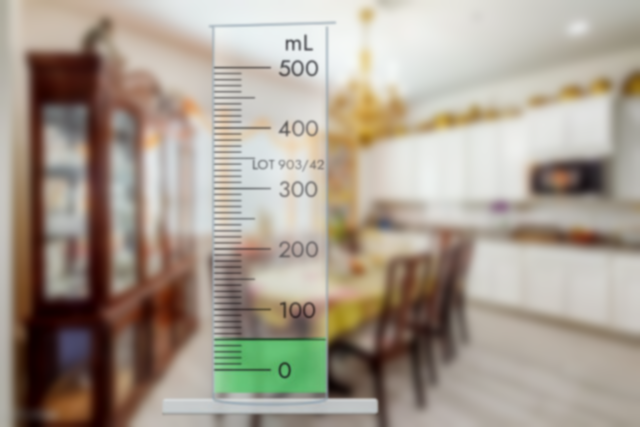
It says 50; mL
